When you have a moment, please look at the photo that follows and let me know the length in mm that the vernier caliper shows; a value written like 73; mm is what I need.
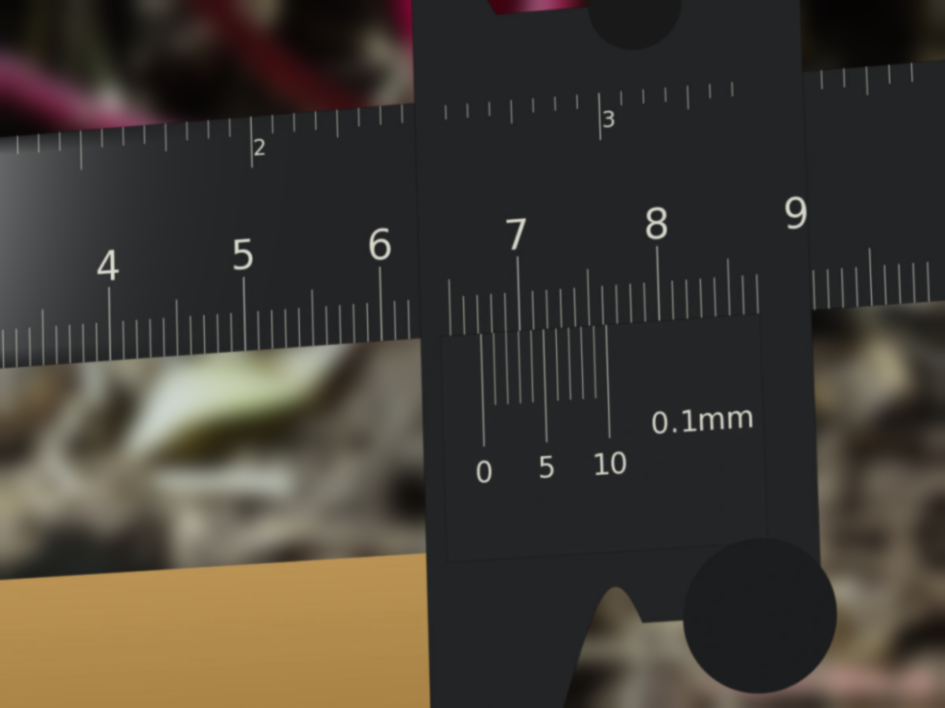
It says 67.2; mm
